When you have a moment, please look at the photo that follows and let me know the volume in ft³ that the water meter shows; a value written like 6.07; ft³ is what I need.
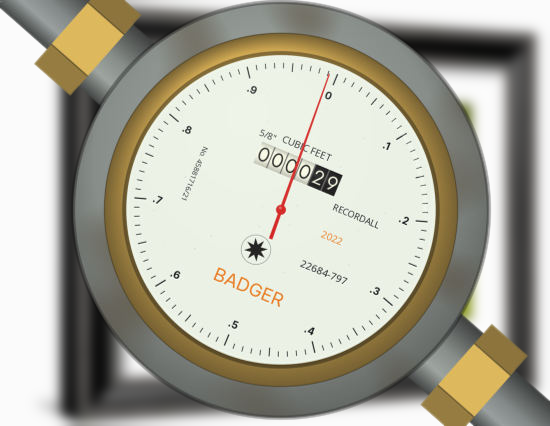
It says 28.99; ft³
